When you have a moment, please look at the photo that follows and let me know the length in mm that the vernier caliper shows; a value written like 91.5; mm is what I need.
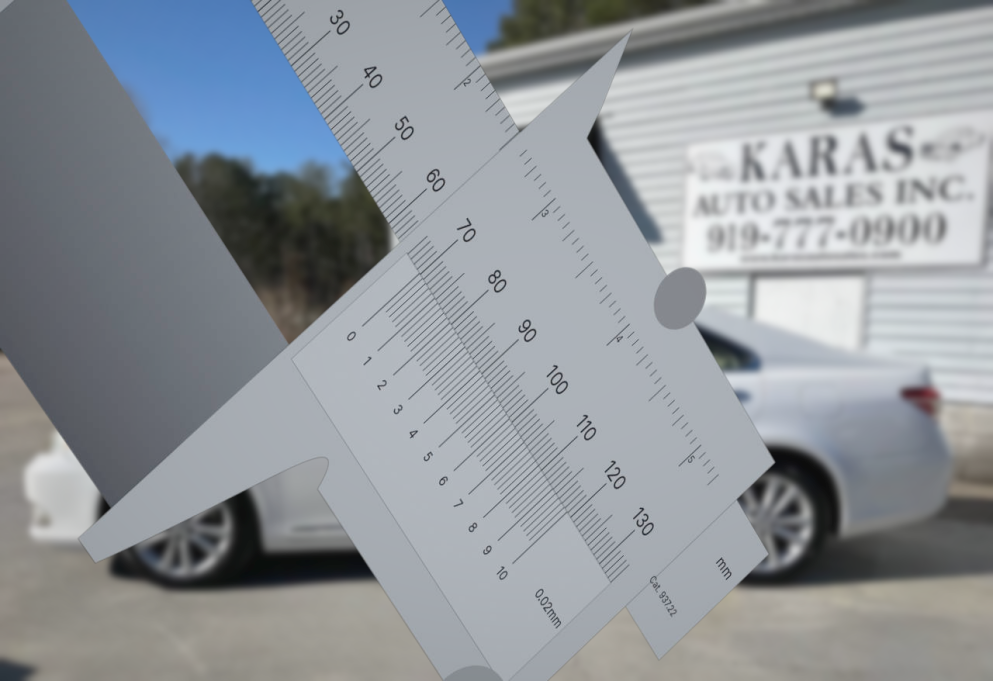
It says 69.8; mm
